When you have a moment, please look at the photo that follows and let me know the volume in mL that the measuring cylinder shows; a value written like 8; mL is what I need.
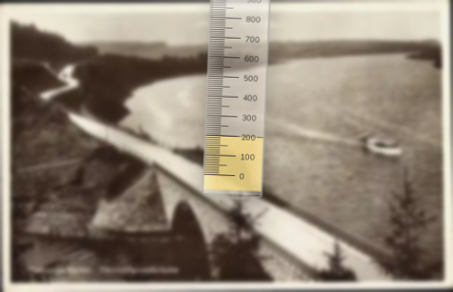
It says 200; mL
